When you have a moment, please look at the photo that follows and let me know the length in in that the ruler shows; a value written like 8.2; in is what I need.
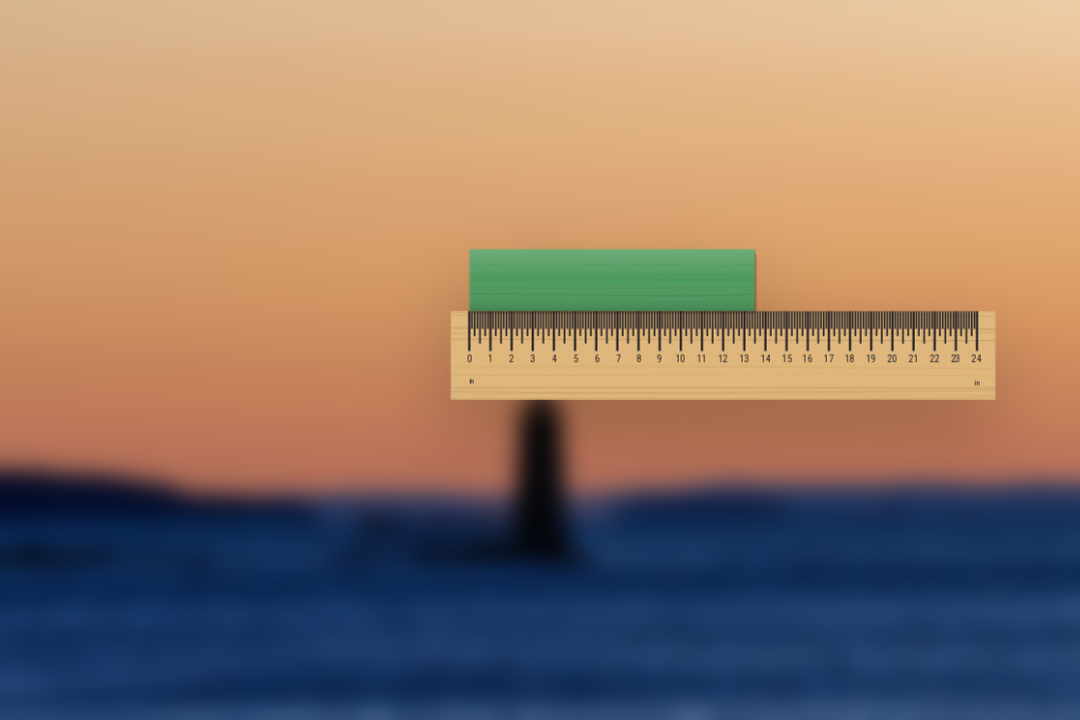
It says 13.5; in
